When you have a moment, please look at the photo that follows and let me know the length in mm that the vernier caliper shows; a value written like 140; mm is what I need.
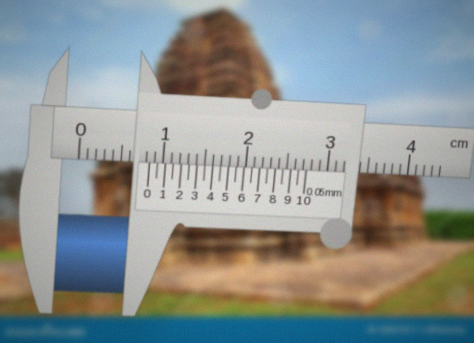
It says 8.4; mm
